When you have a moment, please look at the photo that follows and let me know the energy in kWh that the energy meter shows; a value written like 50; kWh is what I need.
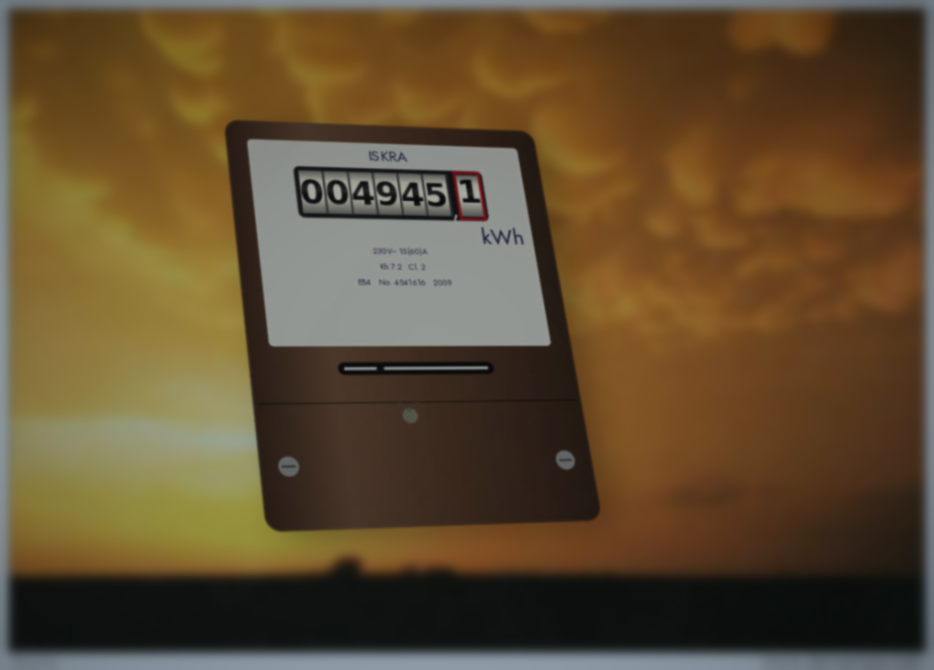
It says 4945.1; kWh
